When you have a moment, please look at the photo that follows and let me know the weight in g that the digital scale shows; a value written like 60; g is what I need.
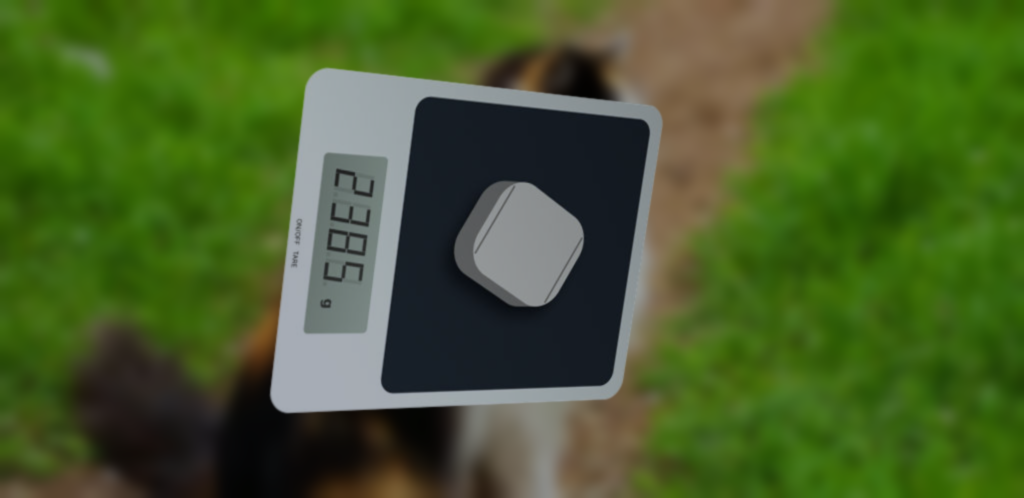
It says 2385; g
